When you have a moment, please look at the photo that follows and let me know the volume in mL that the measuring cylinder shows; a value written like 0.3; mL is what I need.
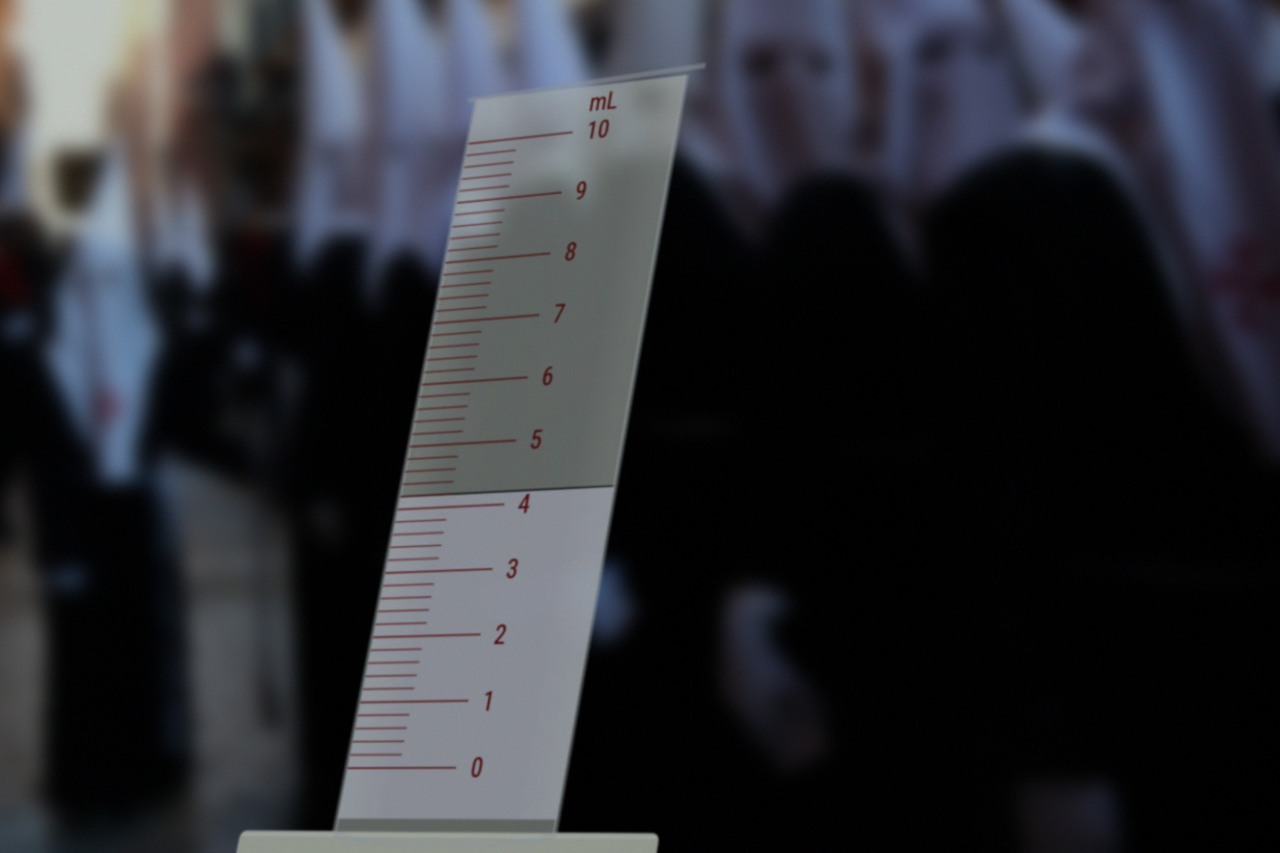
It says 4.2; mL
